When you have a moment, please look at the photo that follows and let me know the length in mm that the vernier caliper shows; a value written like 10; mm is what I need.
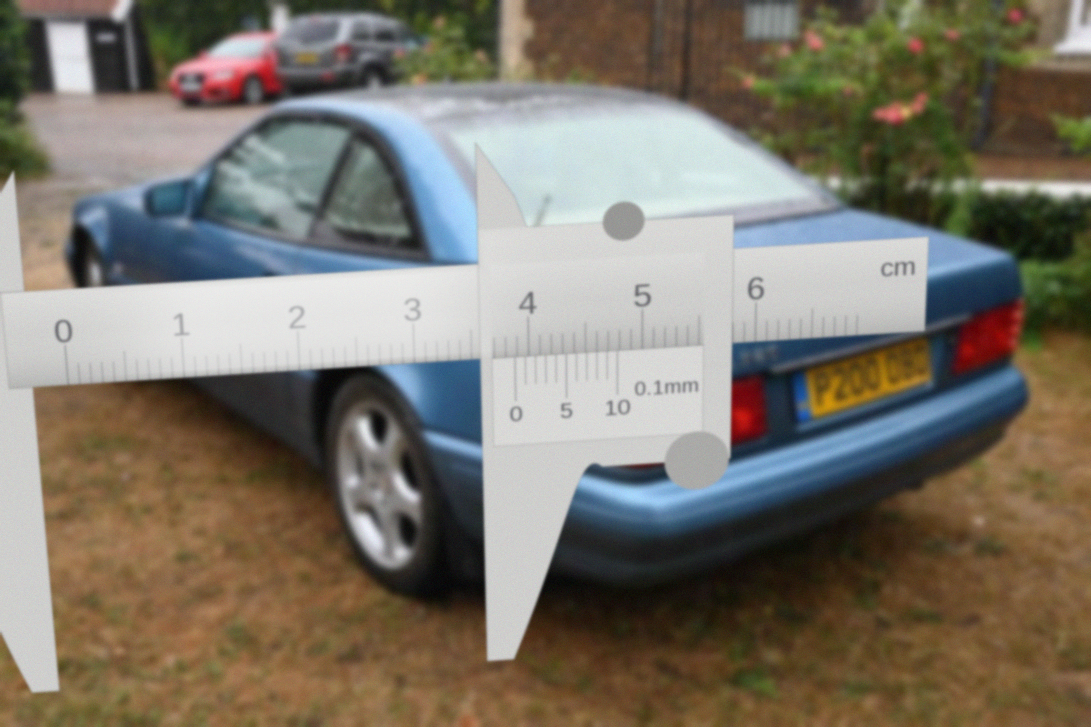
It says 38.8; mm
